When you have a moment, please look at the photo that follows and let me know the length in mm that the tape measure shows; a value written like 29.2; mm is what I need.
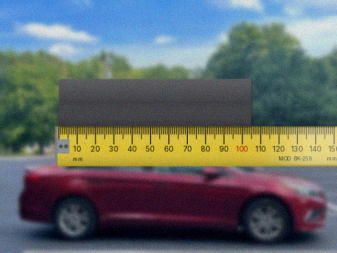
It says 105; mm
